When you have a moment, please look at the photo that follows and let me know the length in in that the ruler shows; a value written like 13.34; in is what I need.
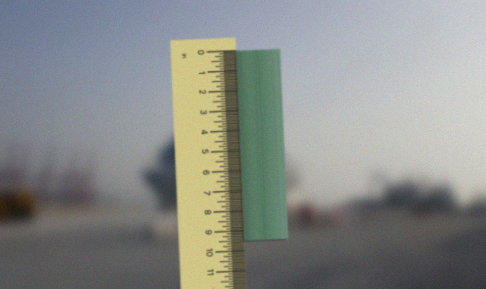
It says 9.5; in
